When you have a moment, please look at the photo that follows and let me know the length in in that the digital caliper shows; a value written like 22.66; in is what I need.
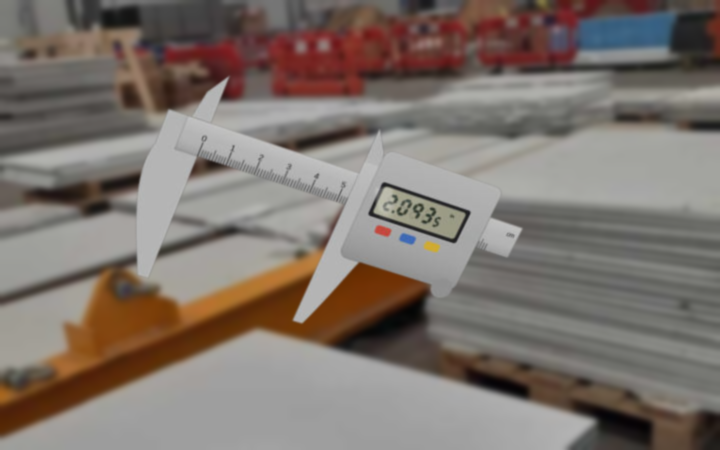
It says 2.0935; in
